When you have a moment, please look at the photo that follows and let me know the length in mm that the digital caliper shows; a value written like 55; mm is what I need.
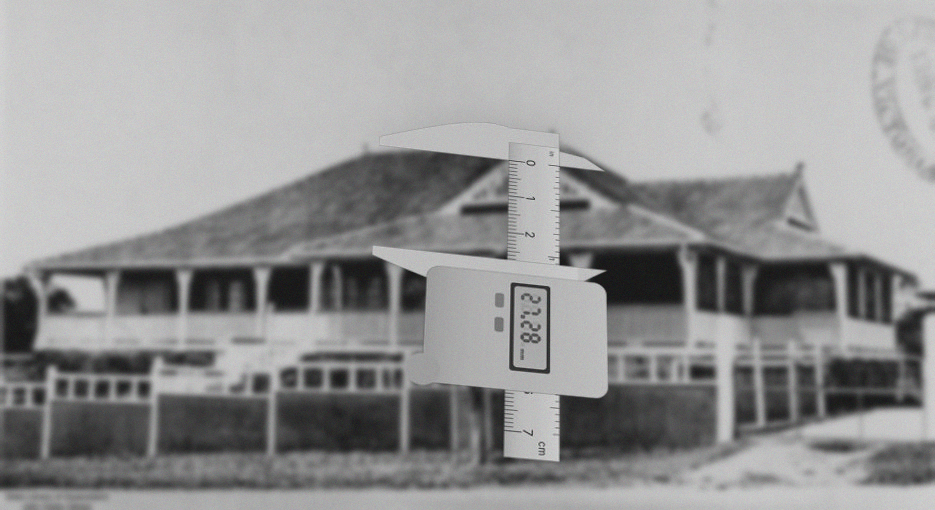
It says 27.28; mm
